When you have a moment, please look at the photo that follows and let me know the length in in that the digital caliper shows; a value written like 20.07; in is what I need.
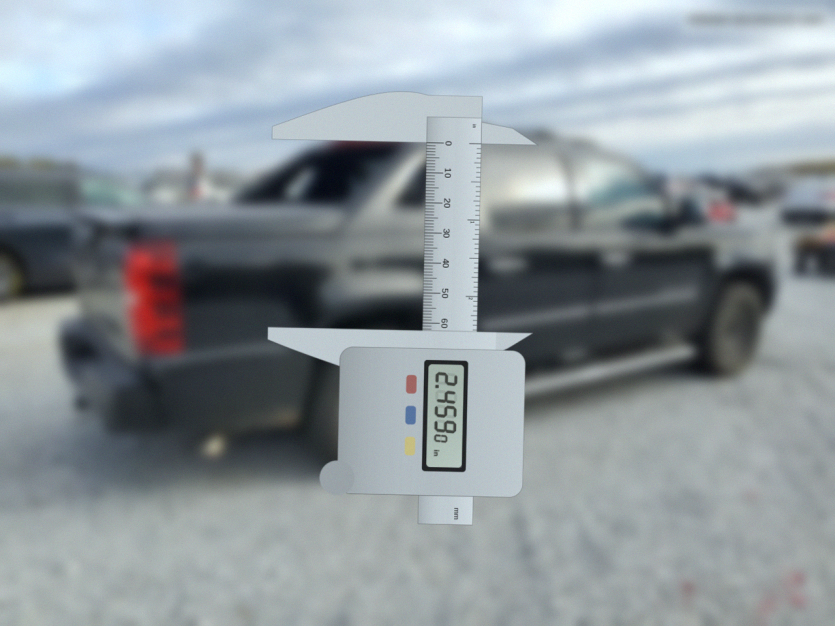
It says 2.4590; in
